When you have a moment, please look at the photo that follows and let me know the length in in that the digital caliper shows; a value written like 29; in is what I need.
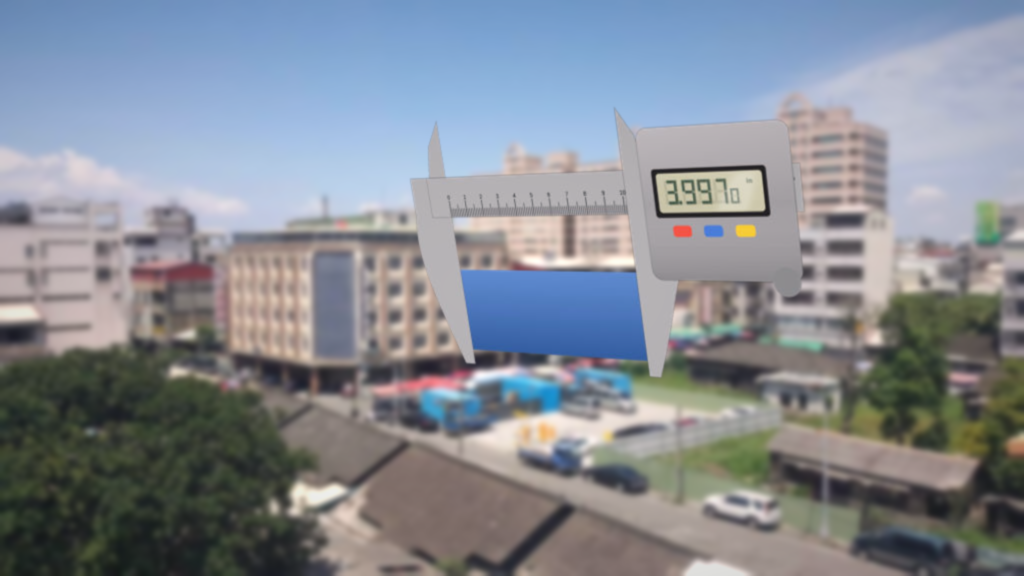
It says 3.9970; in
